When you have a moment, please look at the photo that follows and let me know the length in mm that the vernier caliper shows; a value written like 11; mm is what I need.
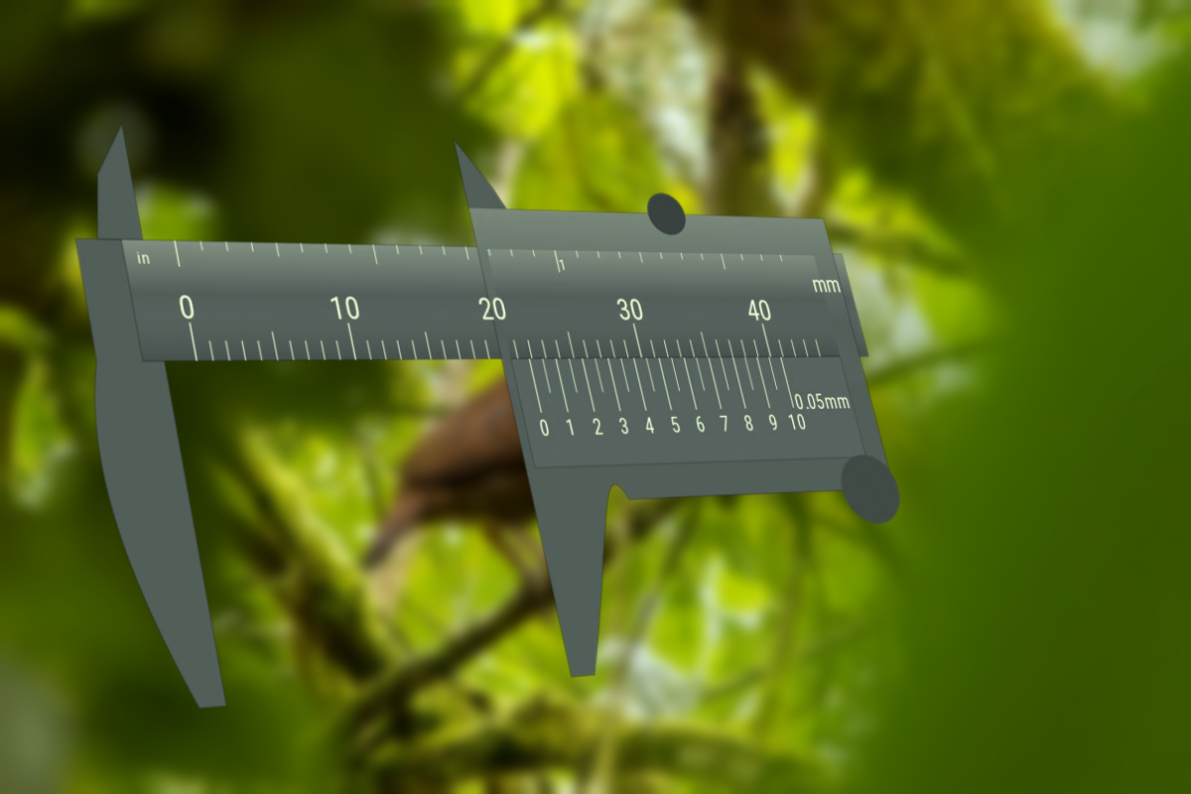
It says 21.8; mm
